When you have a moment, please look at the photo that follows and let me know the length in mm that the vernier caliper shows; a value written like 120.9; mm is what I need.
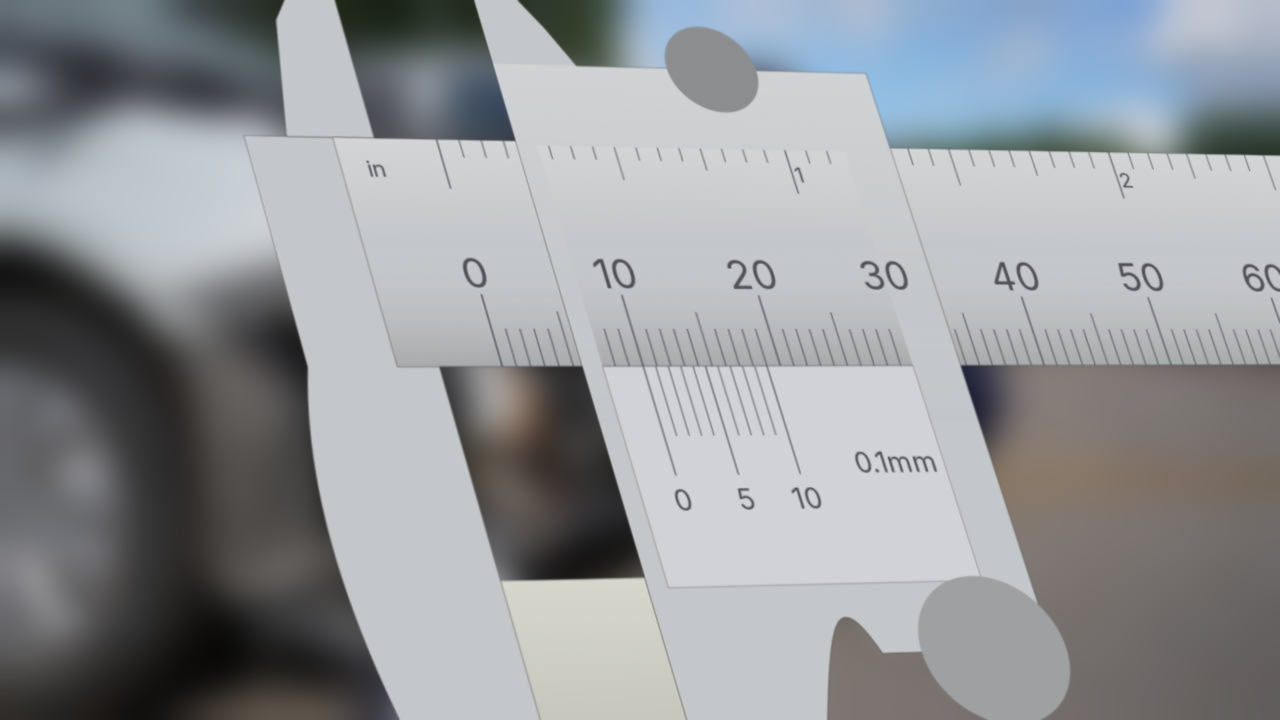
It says 10.0; mm
